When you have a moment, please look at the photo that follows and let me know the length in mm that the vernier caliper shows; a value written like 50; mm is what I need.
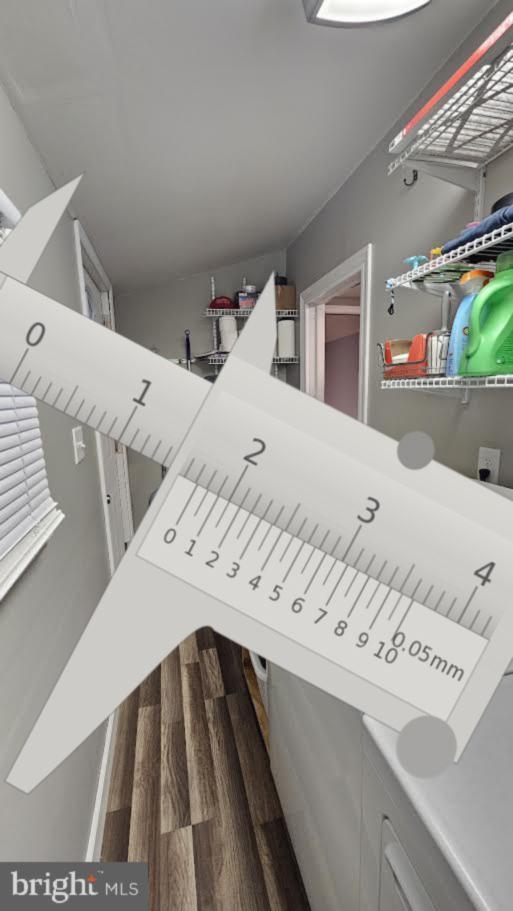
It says 17.2; mm
